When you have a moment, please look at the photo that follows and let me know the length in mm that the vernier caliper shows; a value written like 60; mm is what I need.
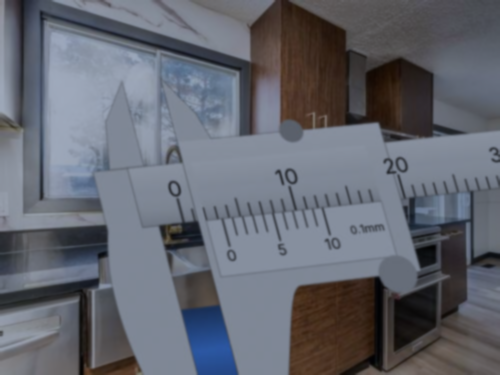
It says 3.4; mm
